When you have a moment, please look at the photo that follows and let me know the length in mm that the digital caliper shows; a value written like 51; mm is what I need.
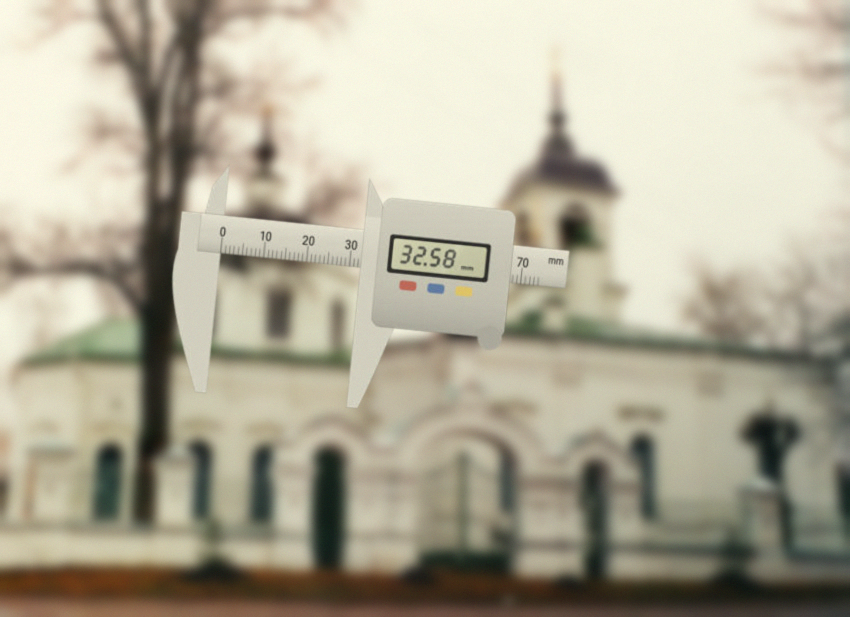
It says 32.58; mm
